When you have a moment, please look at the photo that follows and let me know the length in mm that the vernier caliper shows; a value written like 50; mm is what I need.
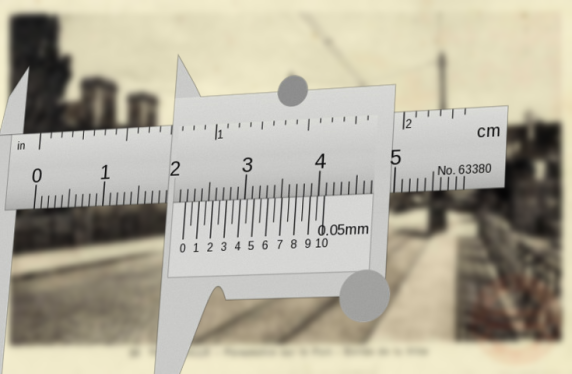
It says 21.8; mm
